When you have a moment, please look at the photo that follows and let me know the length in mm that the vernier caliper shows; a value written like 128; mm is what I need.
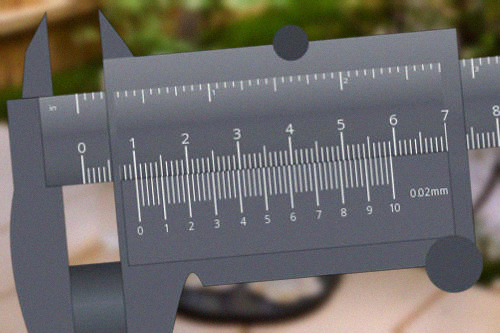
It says 10.0; mm
